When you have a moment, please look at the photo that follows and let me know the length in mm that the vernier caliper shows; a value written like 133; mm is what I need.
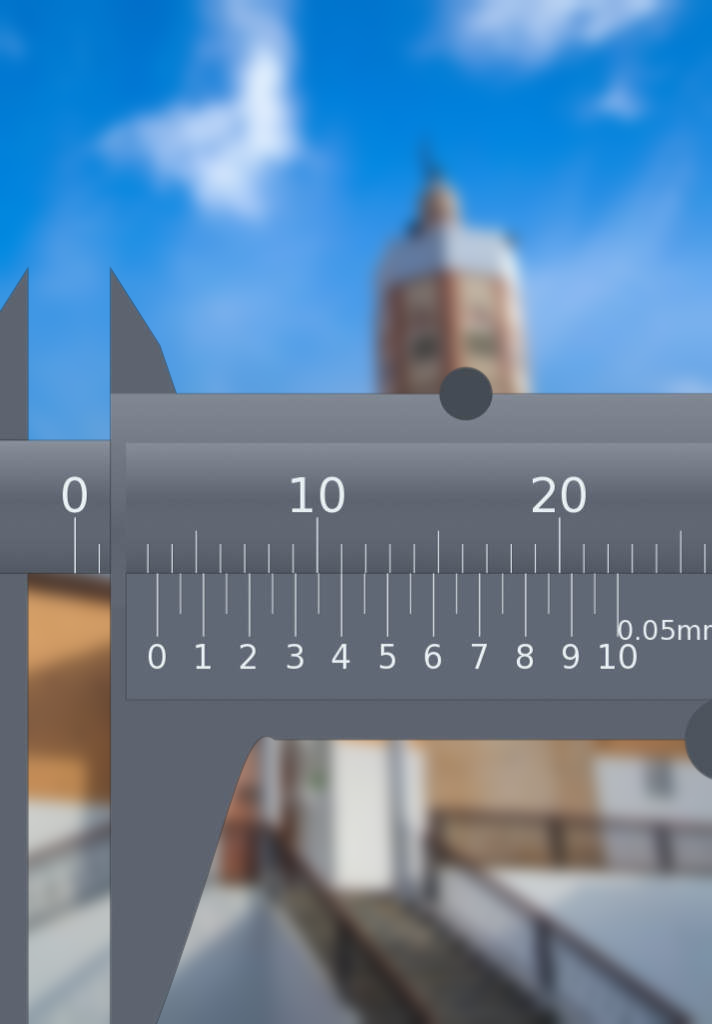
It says 3.40; mm
